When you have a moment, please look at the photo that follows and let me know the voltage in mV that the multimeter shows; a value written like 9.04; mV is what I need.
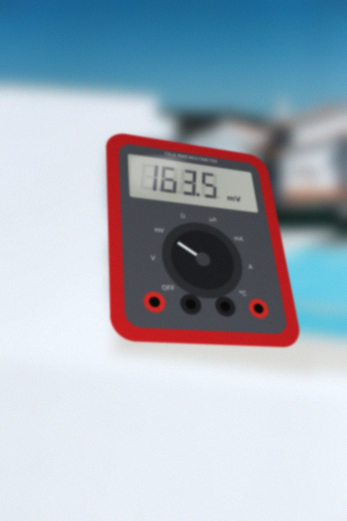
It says 163.5; mV
